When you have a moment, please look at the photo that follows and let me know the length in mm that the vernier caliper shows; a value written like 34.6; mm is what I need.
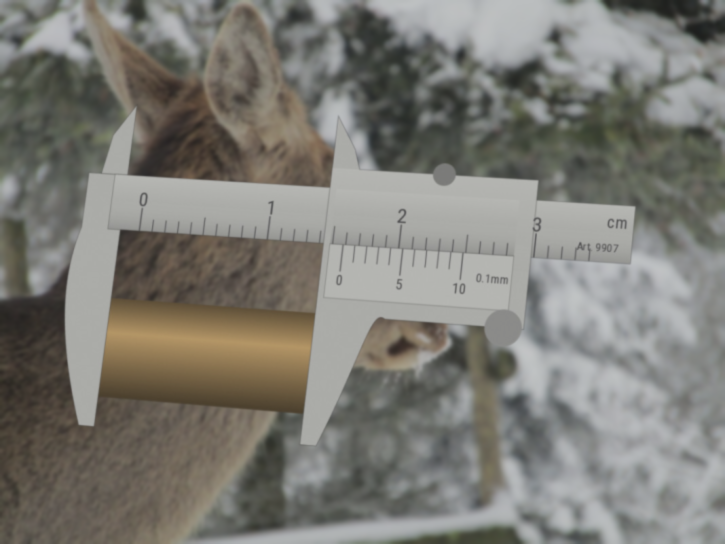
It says 15.8; mm
